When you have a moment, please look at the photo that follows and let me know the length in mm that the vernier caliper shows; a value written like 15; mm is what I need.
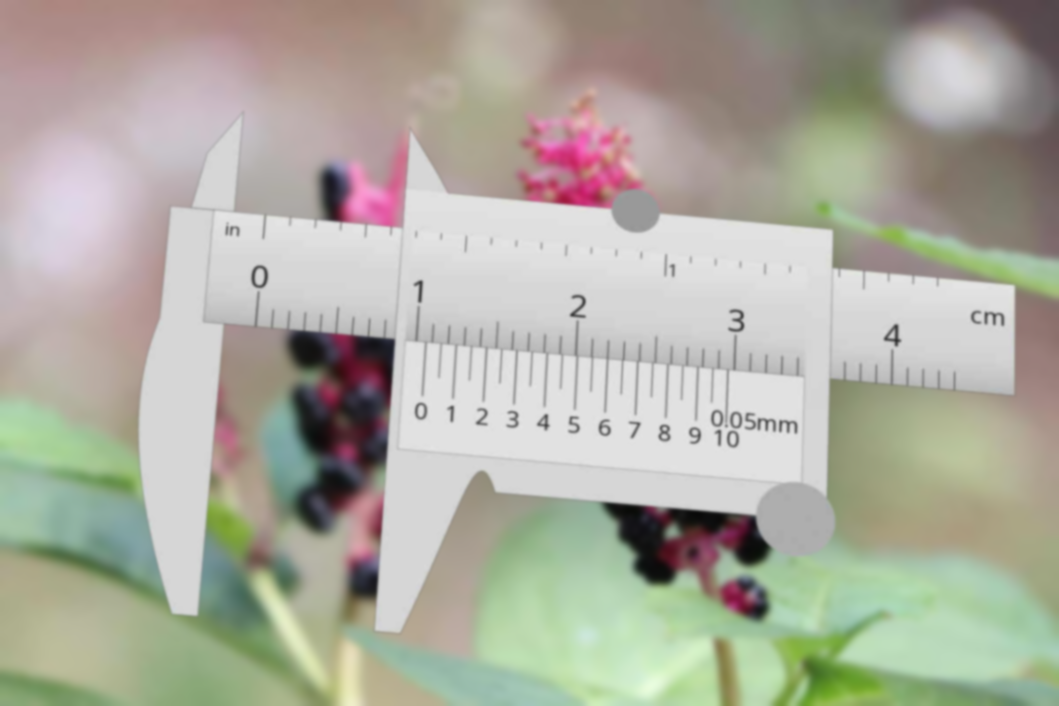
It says 10.6; mm
